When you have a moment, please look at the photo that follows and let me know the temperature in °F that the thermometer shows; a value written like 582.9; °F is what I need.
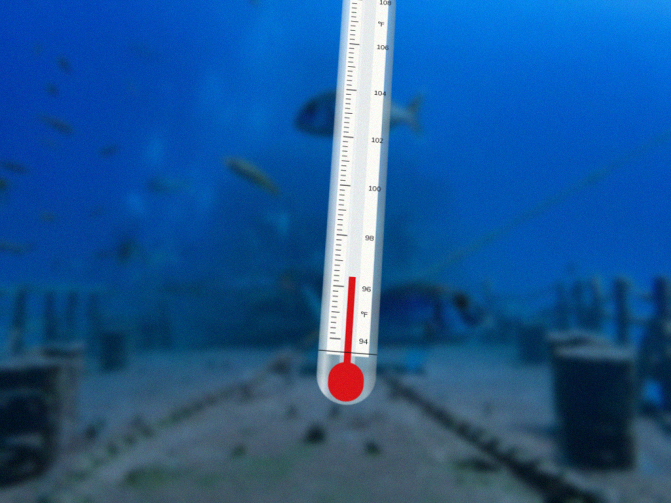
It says 96.4; °F
